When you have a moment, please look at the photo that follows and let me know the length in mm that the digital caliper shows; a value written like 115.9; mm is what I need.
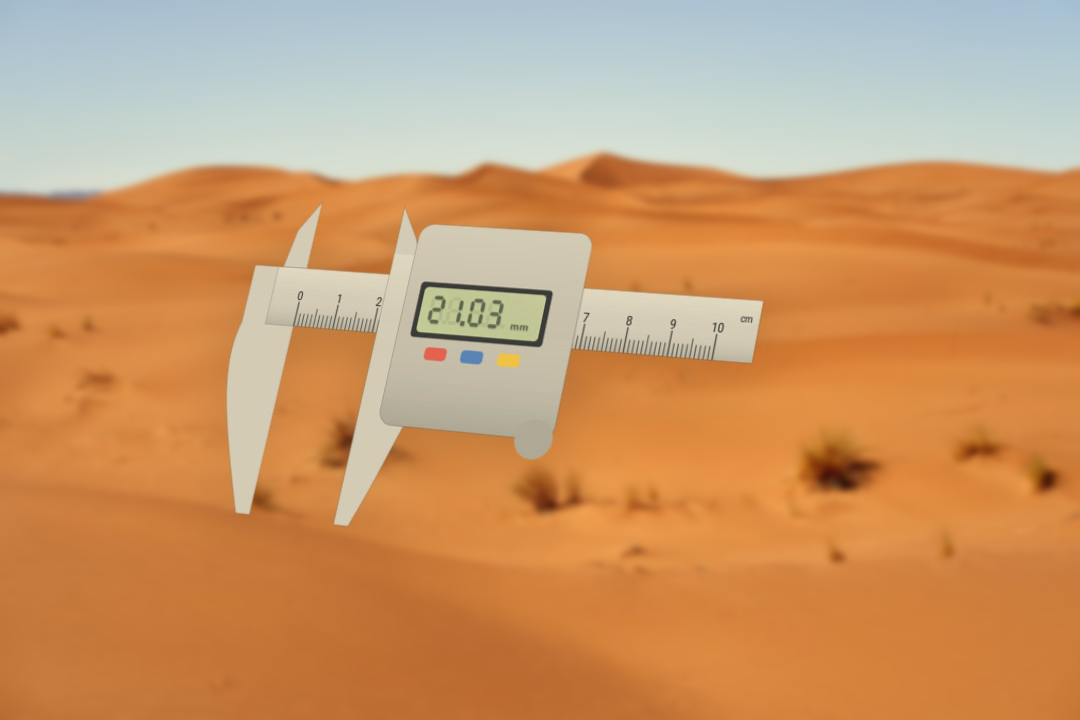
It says 21.03; mm
